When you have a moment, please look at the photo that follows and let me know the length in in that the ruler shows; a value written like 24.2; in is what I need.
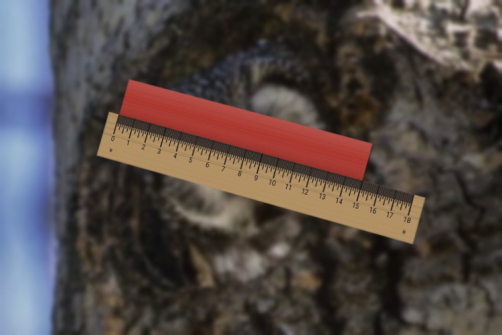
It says 15; in
